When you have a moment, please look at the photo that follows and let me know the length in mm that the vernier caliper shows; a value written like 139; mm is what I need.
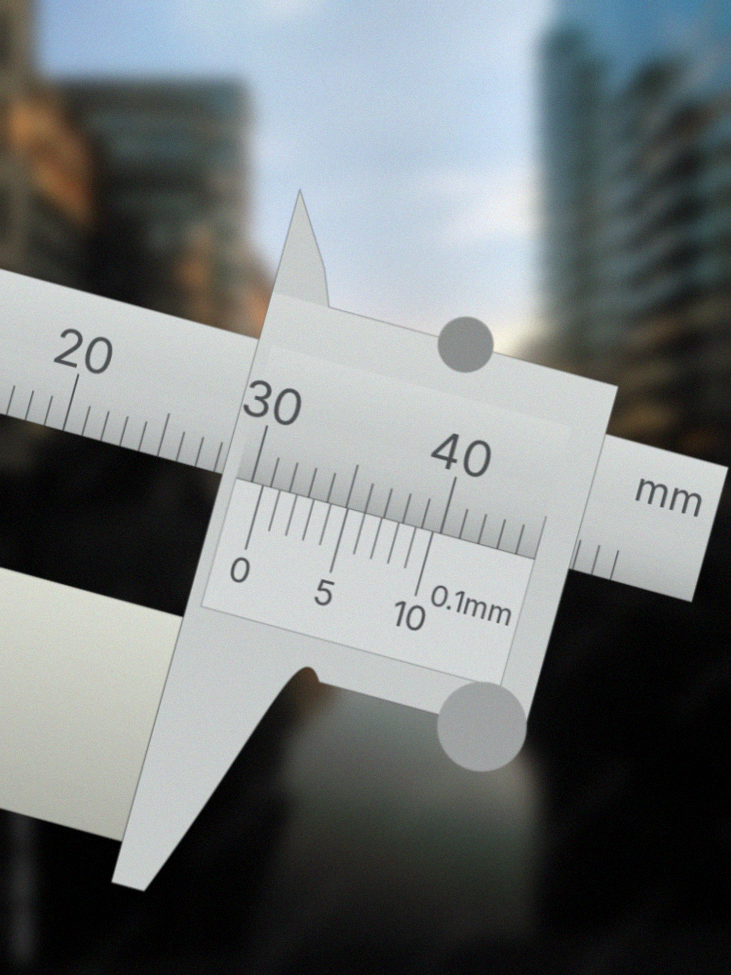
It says 30.6; mm
